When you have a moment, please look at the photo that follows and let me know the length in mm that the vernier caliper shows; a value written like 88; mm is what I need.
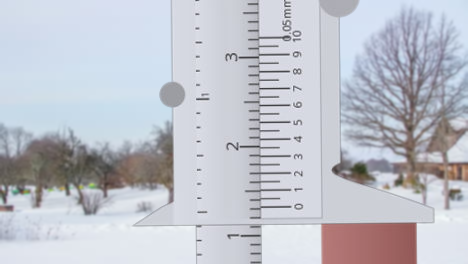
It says 13.2; mm
